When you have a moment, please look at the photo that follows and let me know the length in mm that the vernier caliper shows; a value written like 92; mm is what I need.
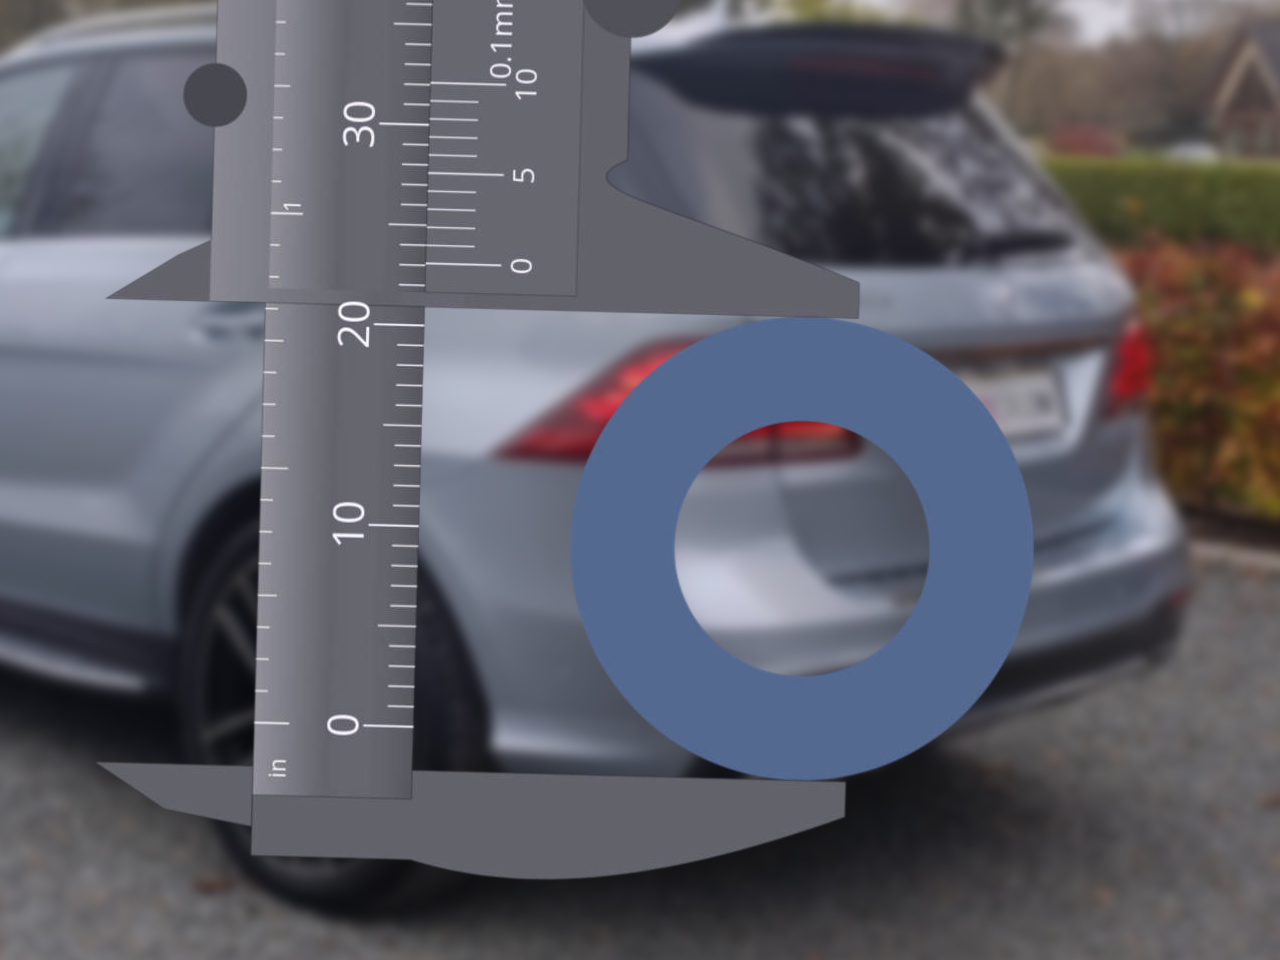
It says 23.1; mm
